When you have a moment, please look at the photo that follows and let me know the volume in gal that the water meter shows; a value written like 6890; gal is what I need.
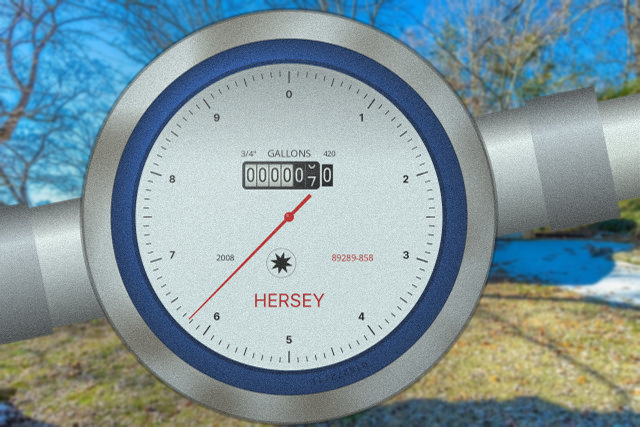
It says 66.2; gal
